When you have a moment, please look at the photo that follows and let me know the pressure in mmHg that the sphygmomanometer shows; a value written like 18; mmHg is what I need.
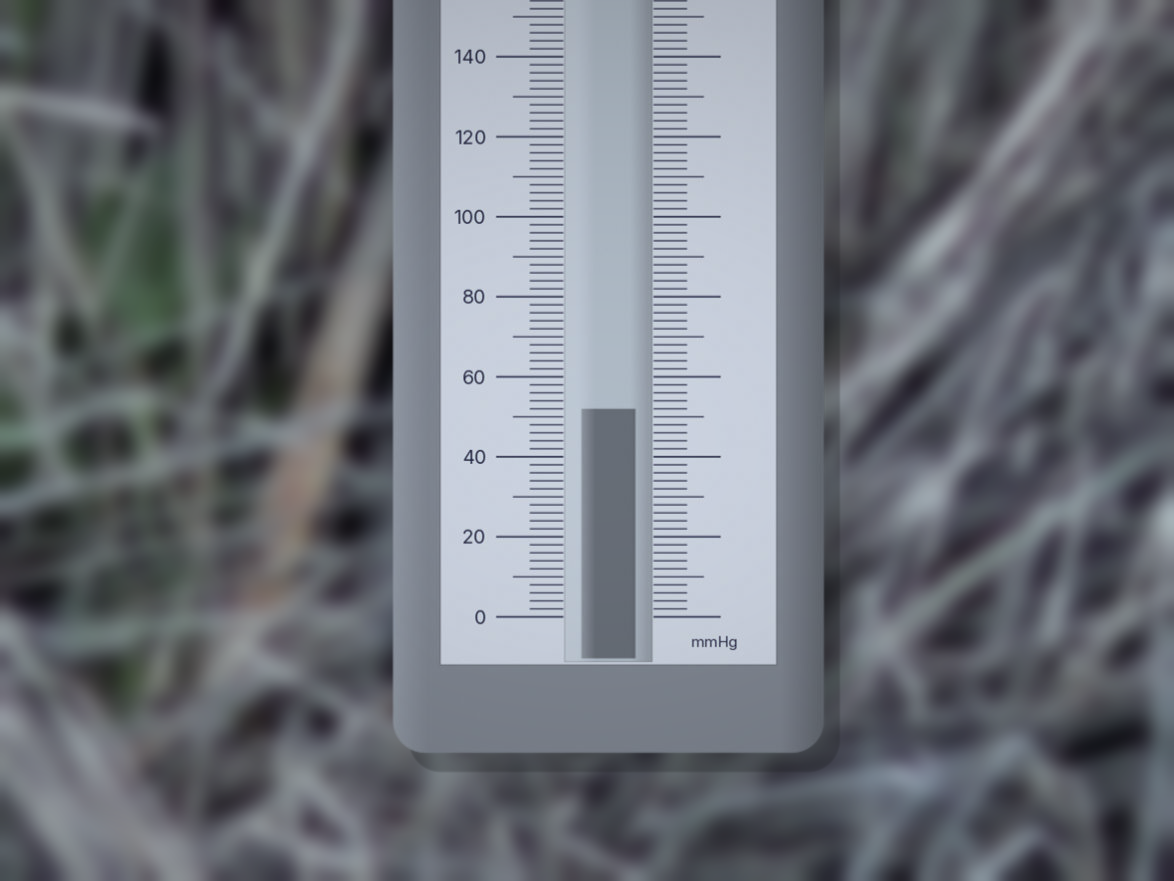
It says 52; mmHg
